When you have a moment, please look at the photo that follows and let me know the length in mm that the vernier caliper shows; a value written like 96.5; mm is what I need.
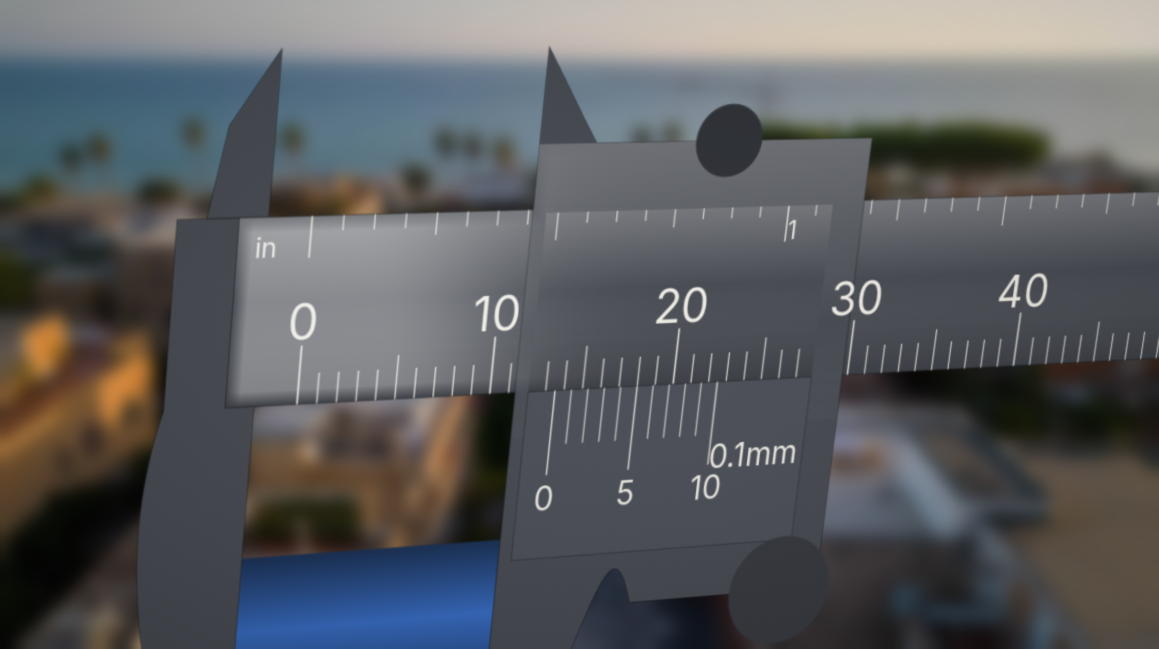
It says 13.5; mm
